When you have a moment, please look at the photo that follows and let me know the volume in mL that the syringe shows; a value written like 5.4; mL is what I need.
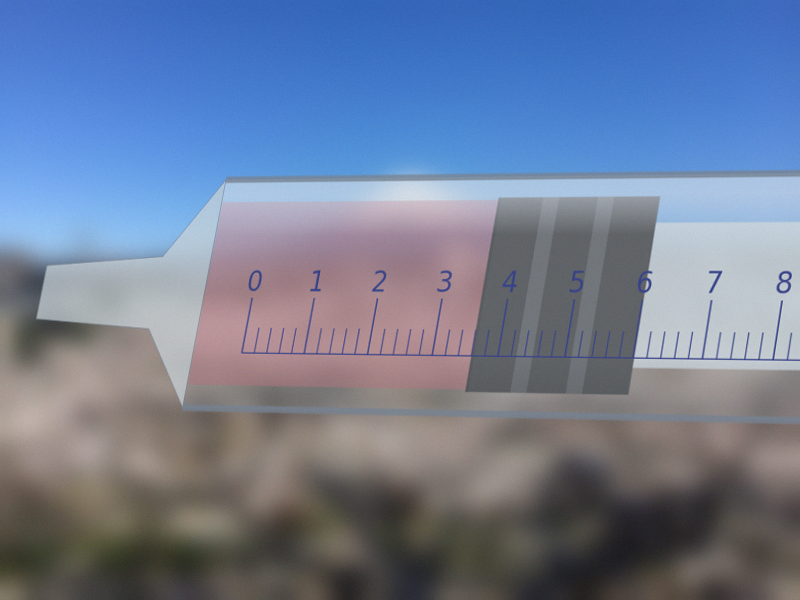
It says 3.6; mL
